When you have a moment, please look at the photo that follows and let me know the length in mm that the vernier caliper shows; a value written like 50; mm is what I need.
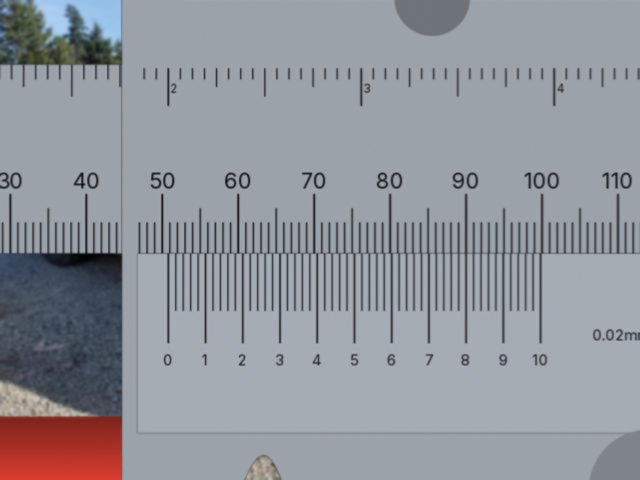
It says 50.8; mm
